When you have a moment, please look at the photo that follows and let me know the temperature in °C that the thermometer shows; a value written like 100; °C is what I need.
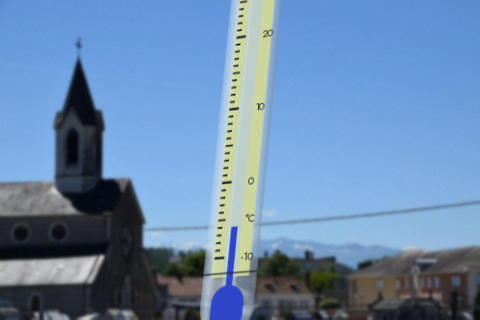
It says -6; °C
